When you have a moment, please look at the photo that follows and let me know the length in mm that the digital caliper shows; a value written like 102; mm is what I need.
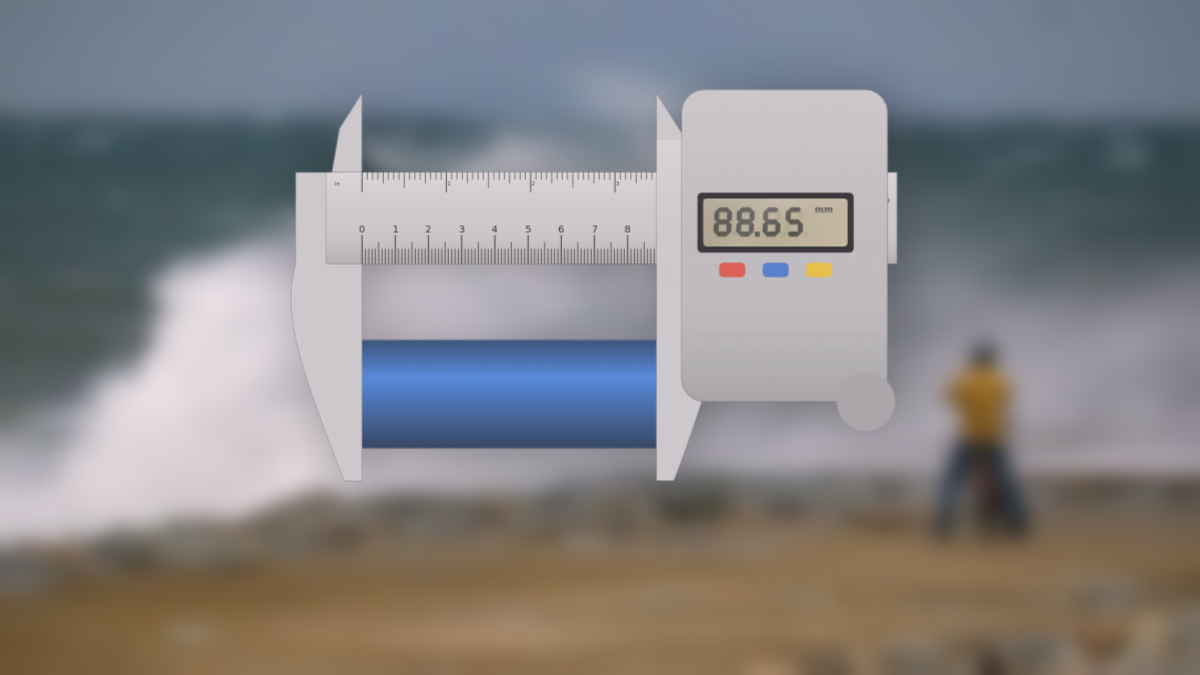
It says 88.65; mm
